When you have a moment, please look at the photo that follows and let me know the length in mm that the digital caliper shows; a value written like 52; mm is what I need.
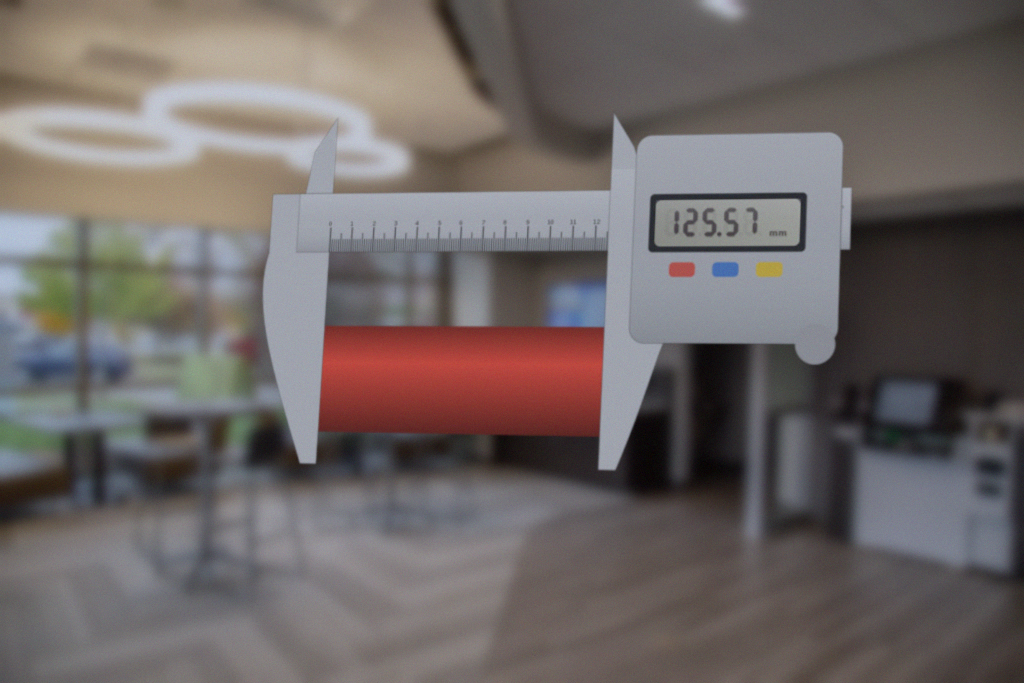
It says 125.57; mm
